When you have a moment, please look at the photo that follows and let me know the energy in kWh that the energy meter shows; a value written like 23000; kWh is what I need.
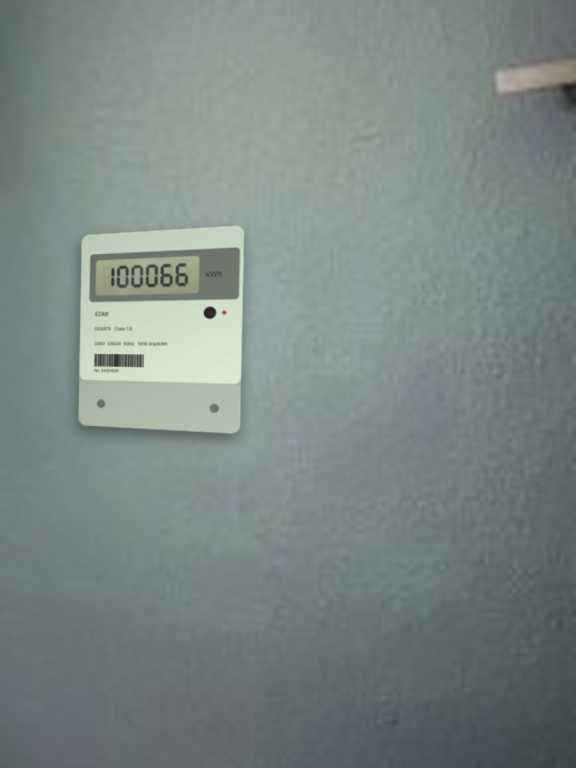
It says 100066; kWh
